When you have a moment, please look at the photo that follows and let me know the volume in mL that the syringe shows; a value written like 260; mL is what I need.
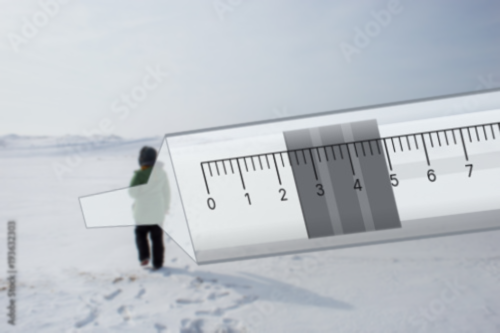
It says 2.4; mL
